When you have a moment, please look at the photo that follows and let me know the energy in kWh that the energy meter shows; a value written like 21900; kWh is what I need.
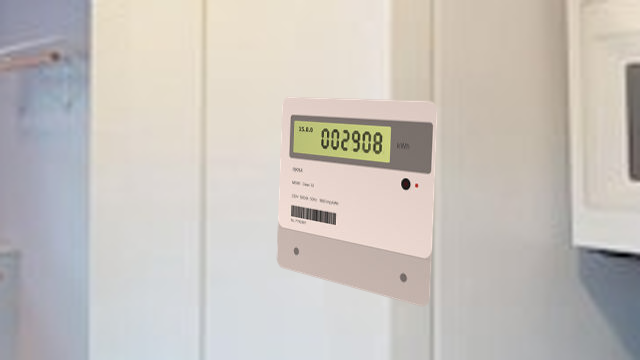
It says 2908; kWh
